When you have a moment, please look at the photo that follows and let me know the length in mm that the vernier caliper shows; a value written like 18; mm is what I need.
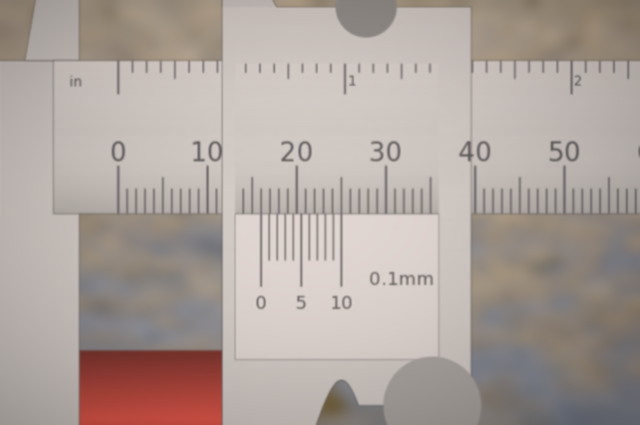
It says 16.0; mm
